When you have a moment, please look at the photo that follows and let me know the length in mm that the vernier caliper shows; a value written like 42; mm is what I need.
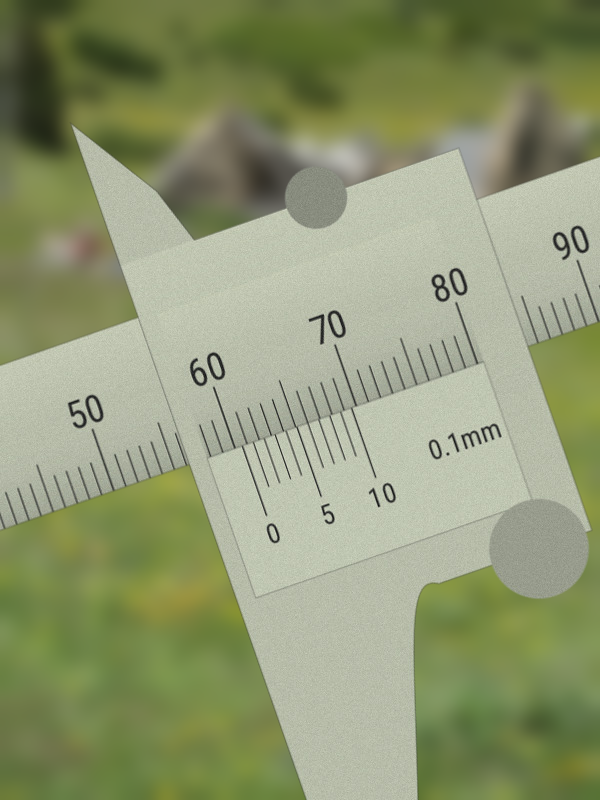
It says 60.6; mm
